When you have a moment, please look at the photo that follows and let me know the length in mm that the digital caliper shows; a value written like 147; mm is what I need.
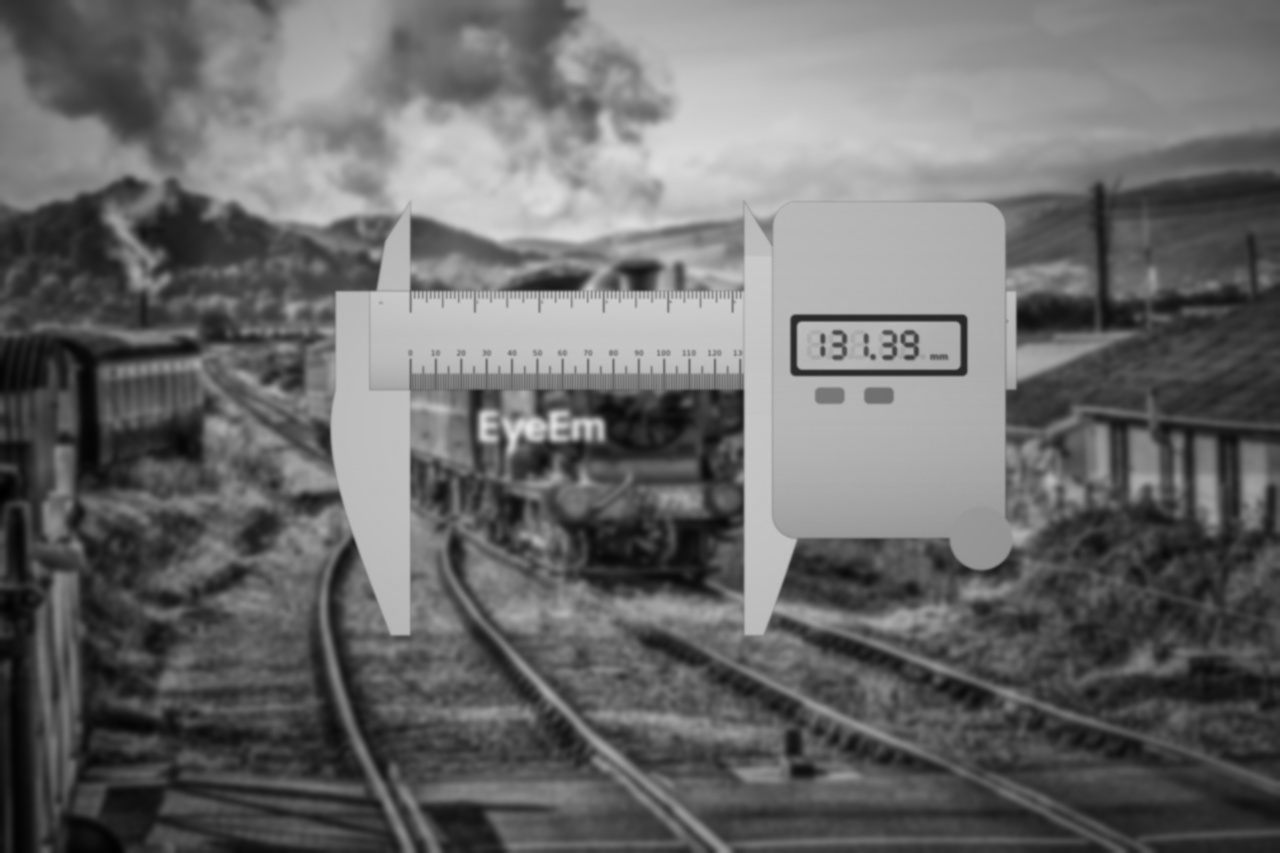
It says 131.39; mm
